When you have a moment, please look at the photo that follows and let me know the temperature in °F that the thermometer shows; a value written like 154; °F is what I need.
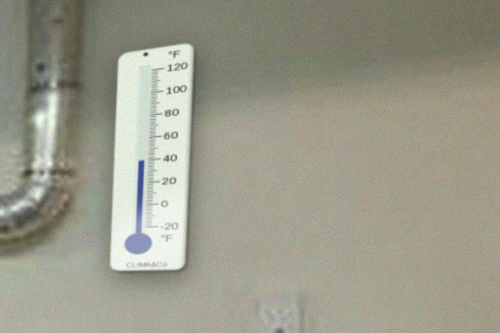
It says 40; °F
